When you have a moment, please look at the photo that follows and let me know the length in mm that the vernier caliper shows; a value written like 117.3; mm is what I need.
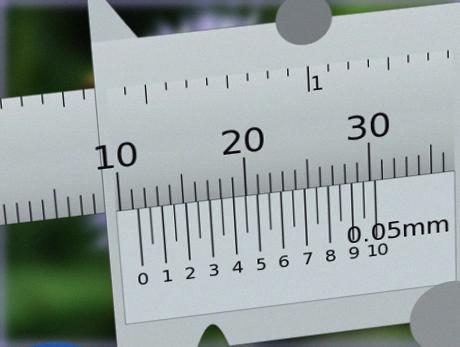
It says 11.4; mm
